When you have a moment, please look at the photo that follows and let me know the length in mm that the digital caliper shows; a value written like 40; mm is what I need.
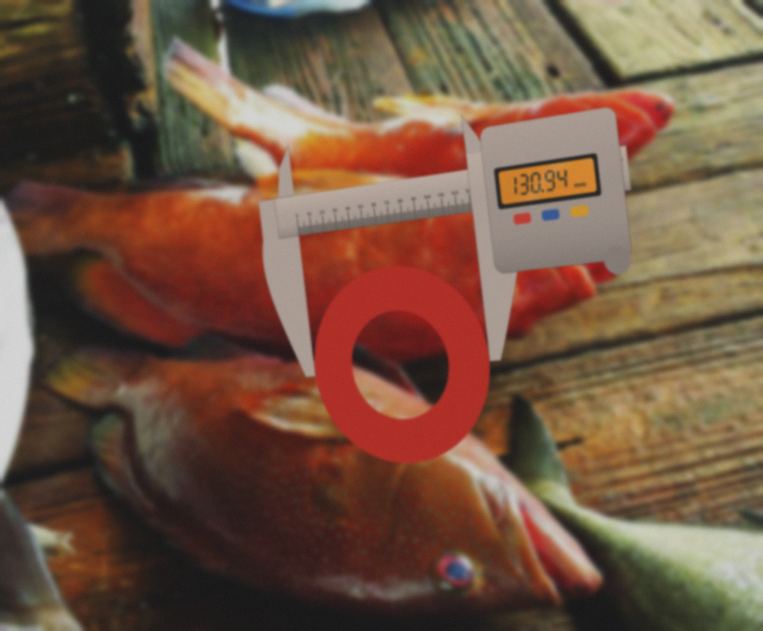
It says 130.94; mm
